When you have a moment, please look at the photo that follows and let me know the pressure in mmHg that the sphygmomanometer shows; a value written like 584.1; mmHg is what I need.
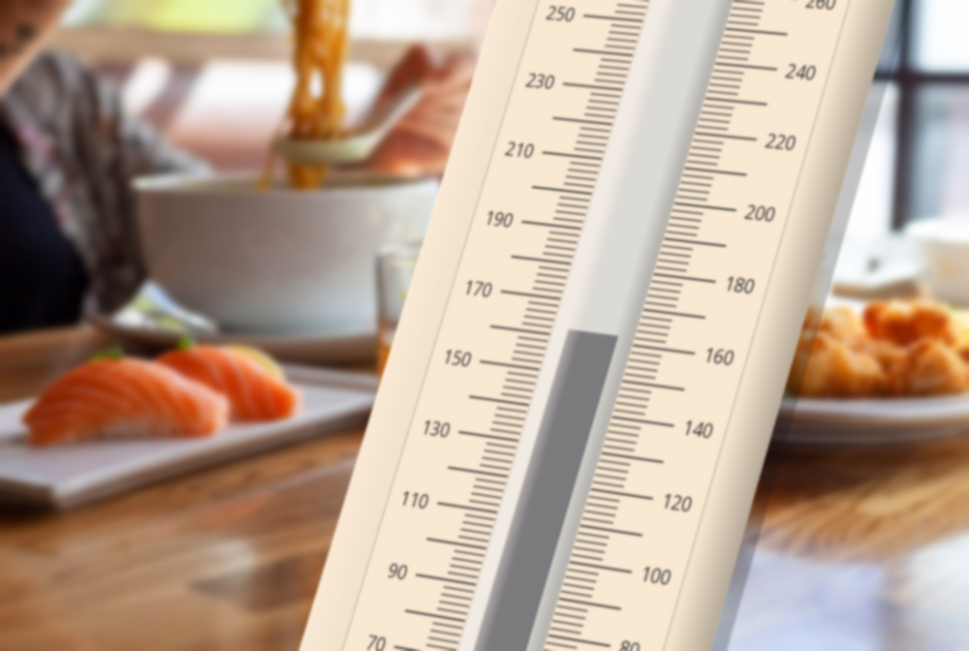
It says 162; mmHg
